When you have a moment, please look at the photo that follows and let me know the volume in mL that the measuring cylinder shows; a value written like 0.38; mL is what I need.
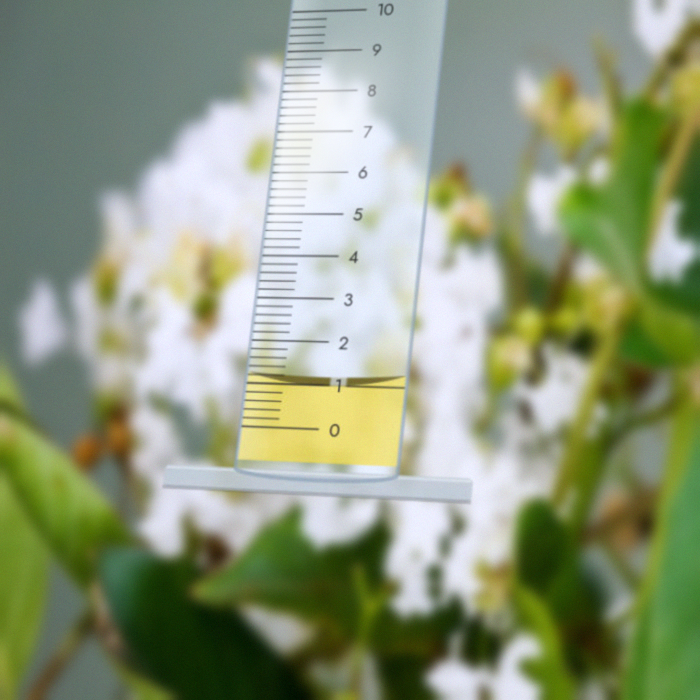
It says 1; mL
